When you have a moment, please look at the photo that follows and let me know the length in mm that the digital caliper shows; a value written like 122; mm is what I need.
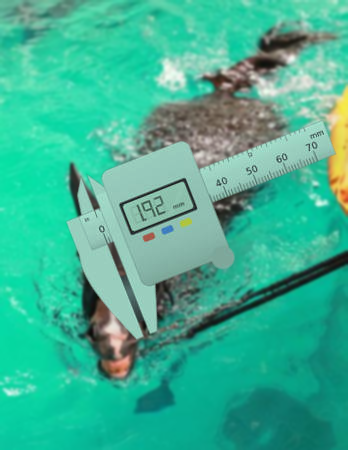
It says 1.92; mm
